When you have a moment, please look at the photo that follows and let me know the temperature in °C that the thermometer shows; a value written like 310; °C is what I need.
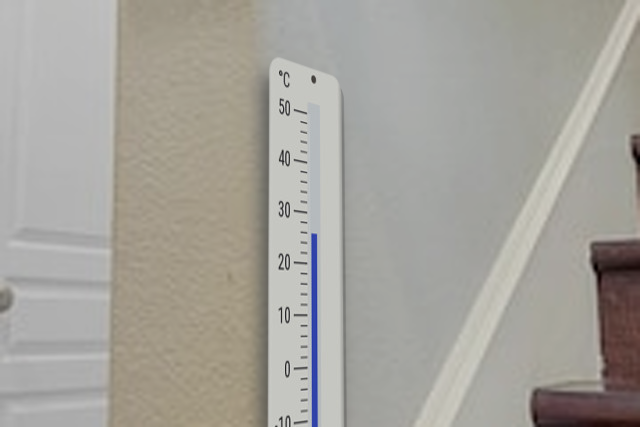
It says 26; °C
